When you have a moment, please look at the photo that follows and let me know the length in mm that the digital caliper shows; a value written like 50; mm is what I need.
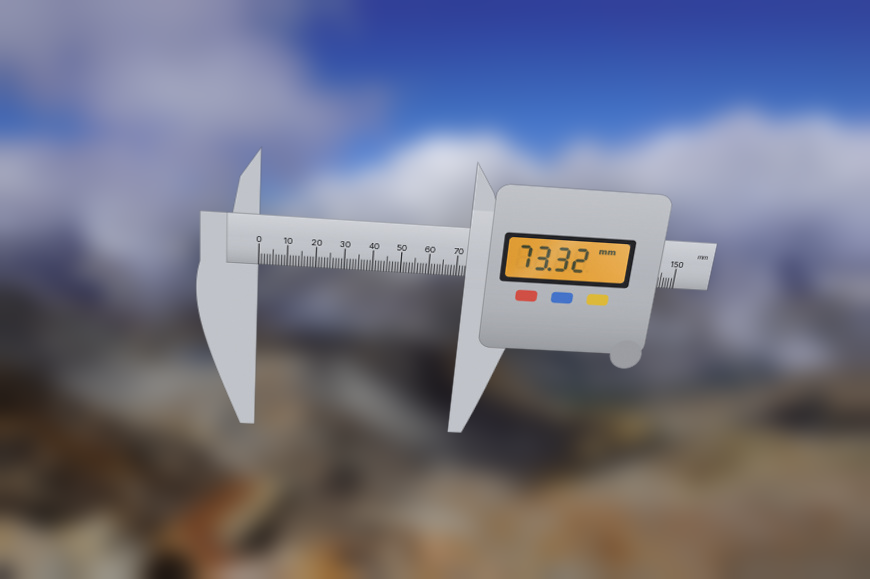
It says 73.32; mm
